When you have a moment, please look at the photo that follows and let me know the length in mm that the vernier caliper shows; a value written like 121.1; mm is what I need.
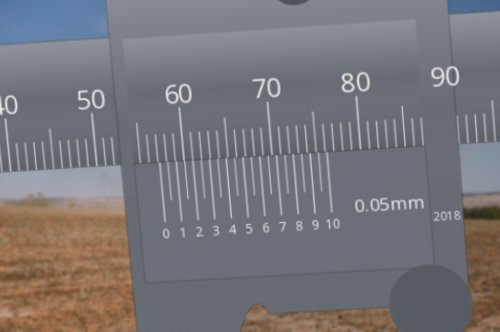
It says 57.2; mm
